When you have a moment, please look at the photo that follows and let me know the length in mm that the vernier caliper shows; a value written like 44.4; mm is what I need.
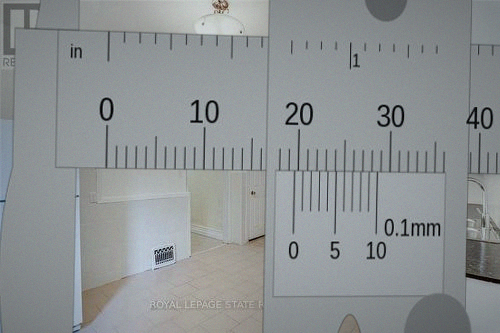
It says 19.6; mm
